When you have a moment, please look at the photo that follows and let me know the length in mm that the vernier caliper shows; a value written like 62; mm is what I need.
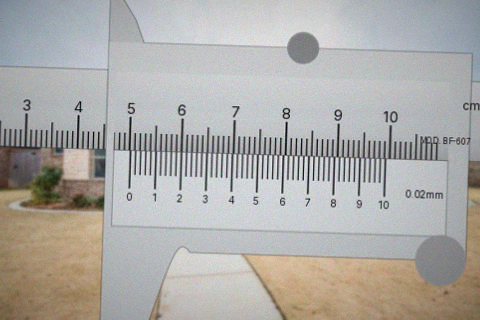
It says 50.2; mm
